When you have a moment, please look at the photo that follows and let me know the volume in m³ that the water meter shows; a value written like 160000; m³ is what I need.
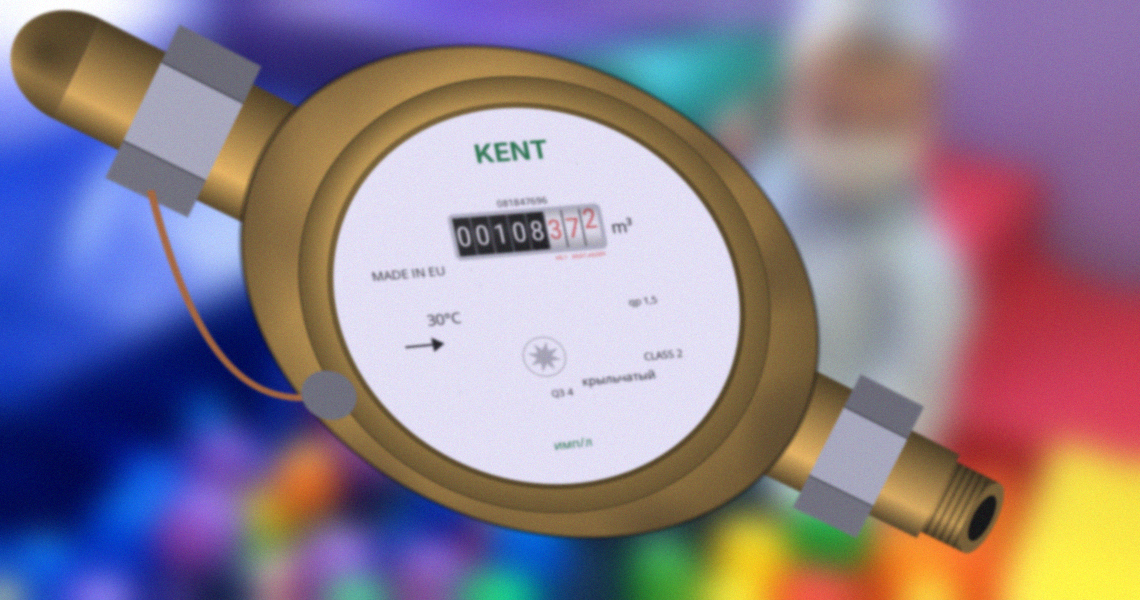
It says 108.372; m³
